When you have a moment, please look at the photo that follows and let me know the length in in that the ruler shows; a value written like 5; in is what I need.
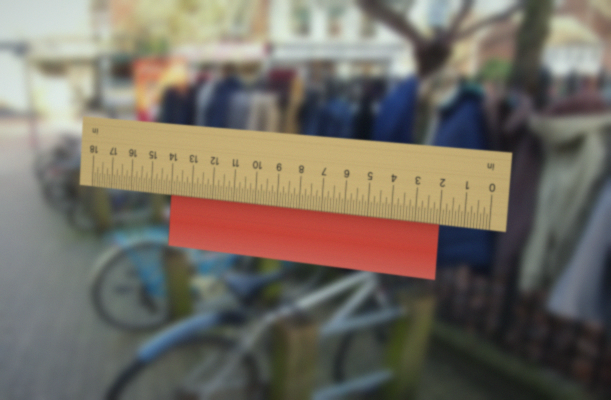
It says 12; in
